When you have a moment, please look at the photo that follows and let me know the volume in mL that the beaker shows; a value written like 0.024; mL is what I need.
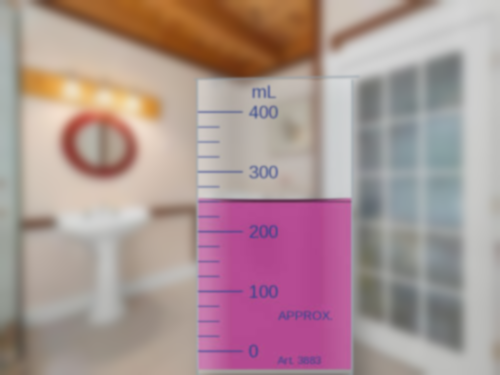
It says 250; mL
